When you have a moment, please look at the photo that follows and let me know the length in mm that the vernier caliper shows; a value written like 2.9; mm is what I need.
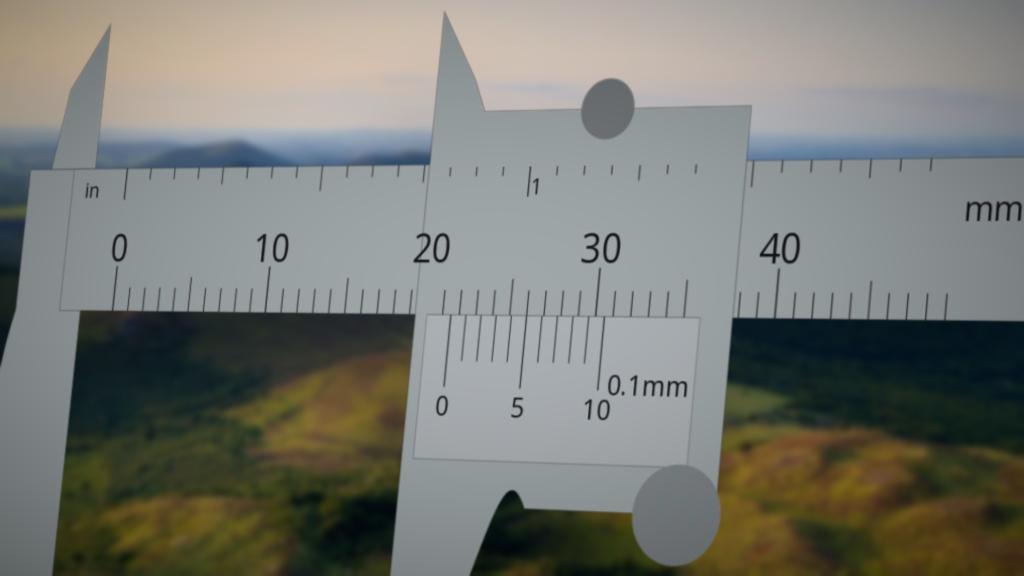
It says 21.5; mm
